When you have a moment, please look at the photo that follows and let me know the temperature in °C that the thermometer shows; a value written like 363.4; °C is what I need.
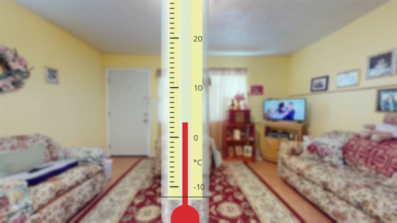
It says 3; °C
